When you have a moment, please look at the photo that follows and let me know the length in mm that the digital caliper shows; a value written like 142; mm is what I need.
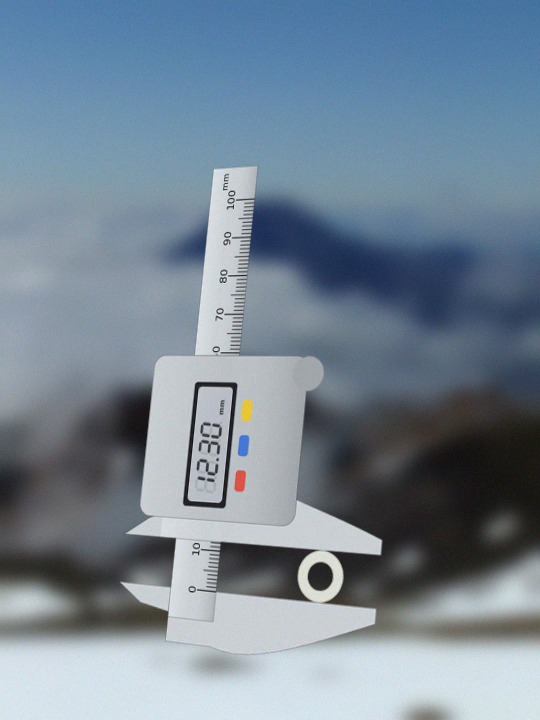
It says 12.30; mm
